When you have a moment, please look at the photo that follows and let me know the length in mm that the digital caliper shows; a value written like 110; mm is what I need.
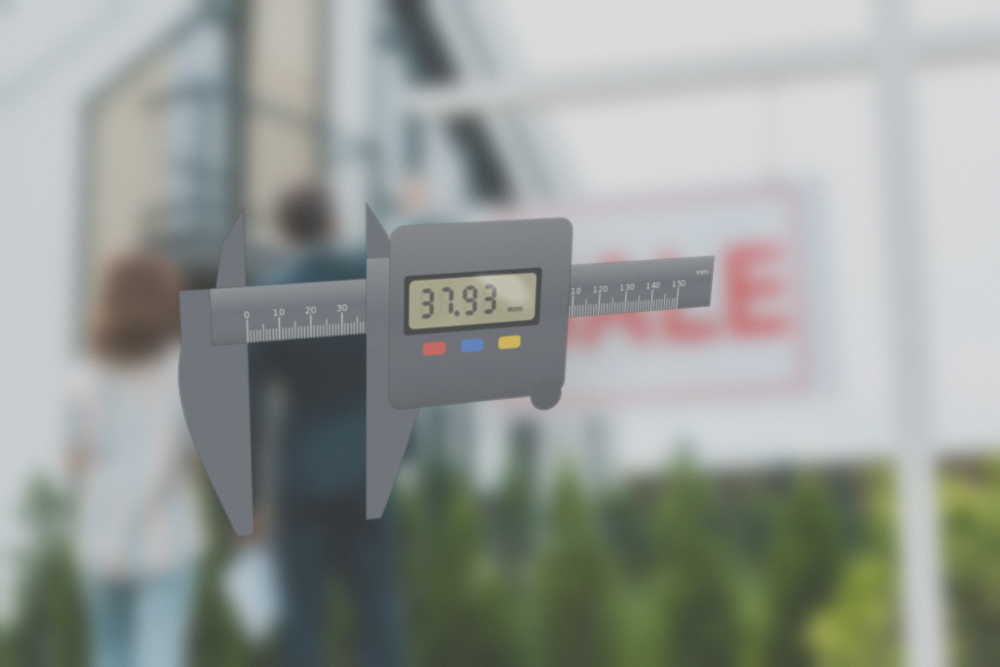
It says 37.93; mm
